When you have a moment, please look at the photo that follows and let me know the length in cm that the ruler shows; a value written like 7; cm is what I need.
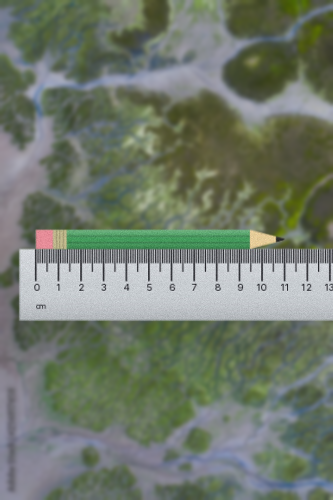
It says 11; cm
